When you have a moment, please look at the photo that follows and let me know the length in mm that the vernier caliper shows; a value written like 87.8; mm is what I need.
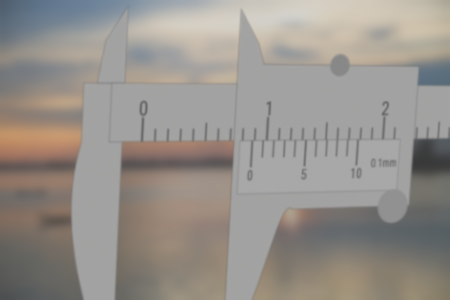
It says 8.8; mm
